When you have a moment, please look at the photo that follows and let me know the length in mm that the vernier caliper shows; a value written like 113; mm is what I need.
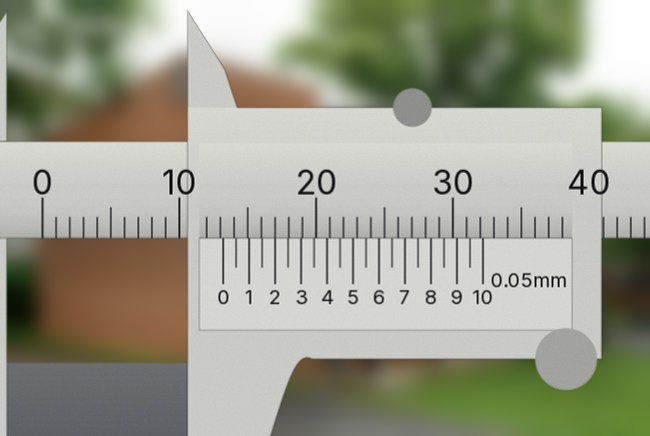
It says 13.2; mm
